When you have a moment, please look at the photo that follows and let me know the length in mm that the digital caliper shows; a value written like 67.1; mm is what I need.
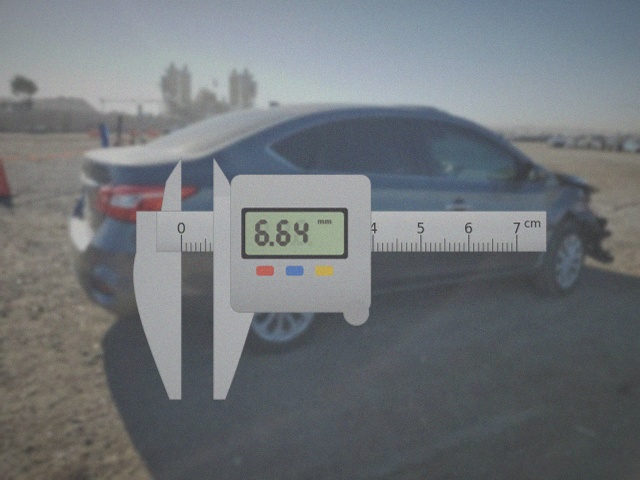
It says 6.64; mm
